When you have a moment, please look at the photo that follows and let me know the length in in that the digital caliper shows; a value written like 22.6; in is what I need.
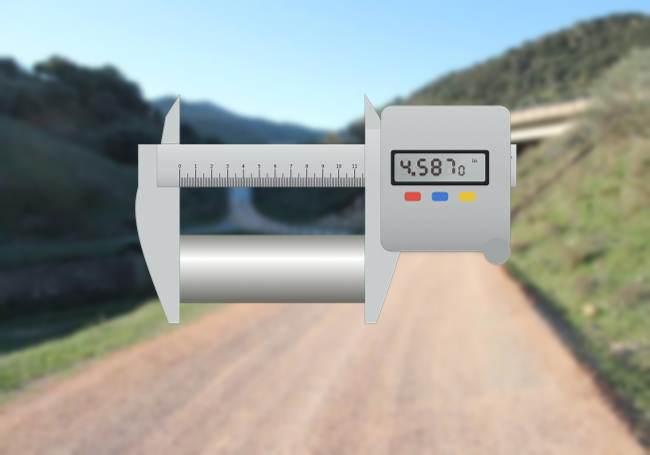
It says 4.5870; in
